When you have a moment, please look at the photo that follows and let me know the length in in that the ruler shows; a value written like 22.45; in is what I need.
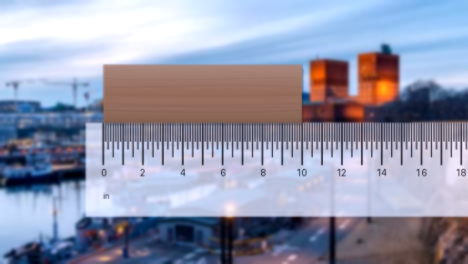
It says 10; in
